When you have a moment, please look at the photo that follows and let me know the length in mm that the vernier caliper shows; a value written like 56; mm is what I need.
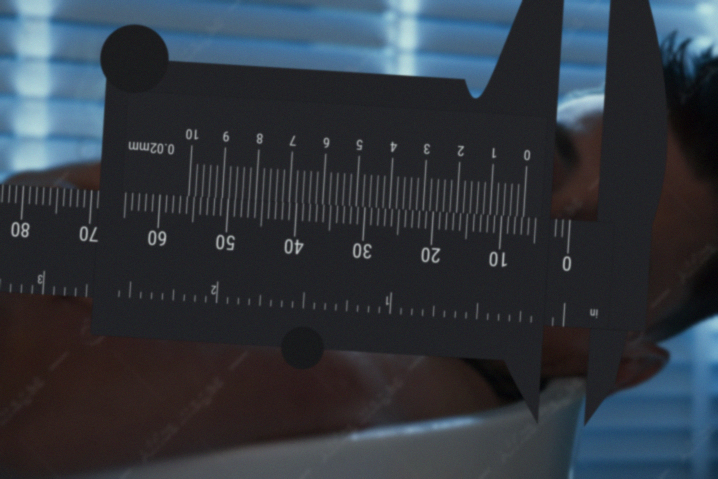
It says 6.8; mm
